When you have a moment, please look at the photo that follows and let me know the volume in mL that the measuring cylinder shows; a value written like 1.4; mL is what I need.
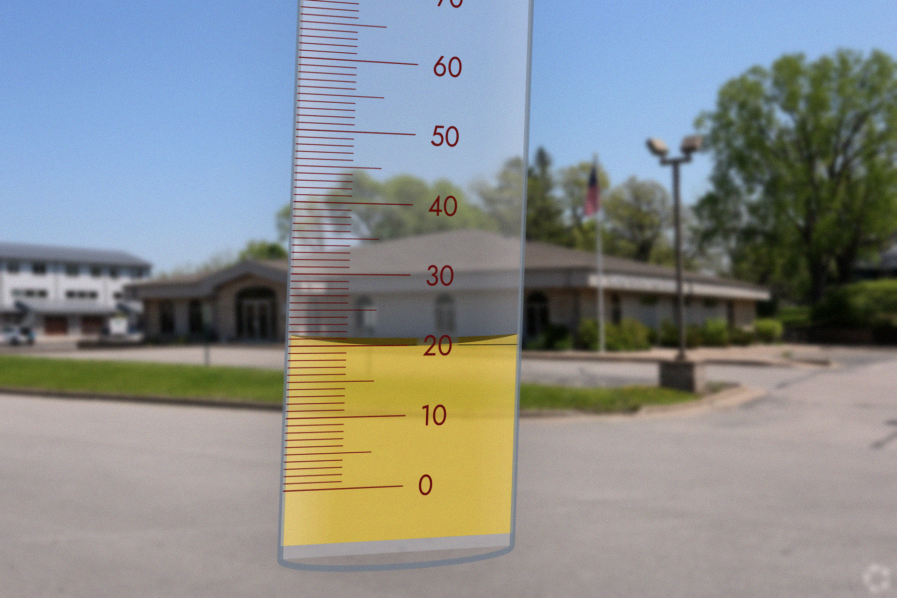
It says 20; mL
